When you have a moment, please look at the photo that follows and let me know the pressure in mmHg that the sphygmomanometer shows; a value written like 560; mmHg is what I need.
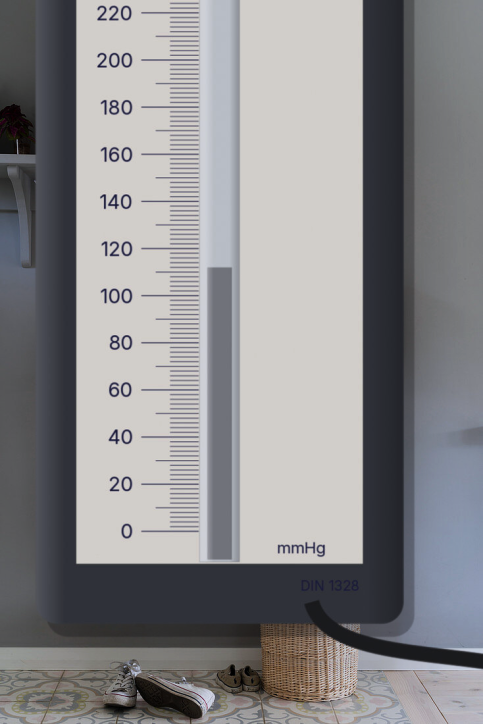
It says 112; mmHg
